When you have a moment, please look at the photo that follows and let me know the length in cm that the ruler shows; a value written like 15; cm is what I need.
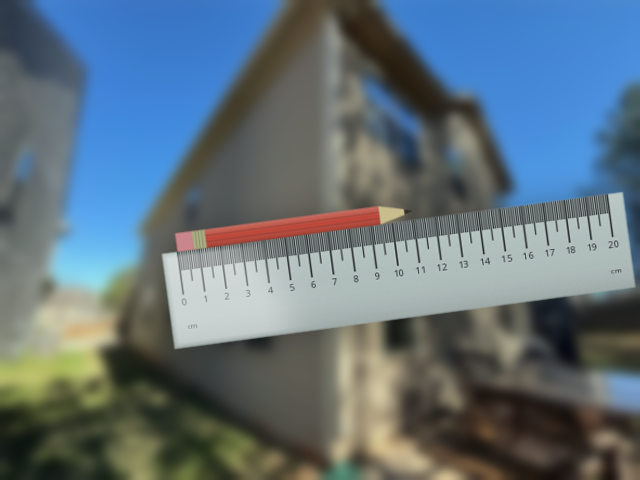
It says 11; cm
